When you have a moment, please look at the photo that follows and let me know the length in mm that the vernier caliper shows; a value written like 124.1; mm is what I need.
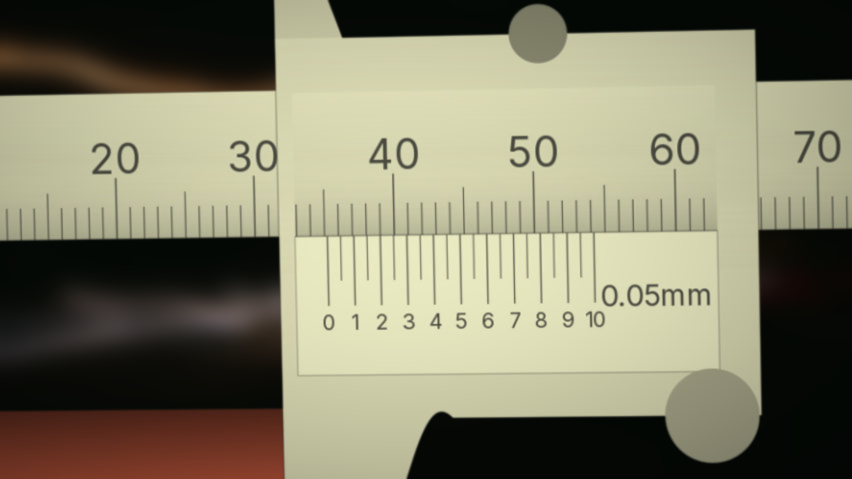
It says 35.2; mm
